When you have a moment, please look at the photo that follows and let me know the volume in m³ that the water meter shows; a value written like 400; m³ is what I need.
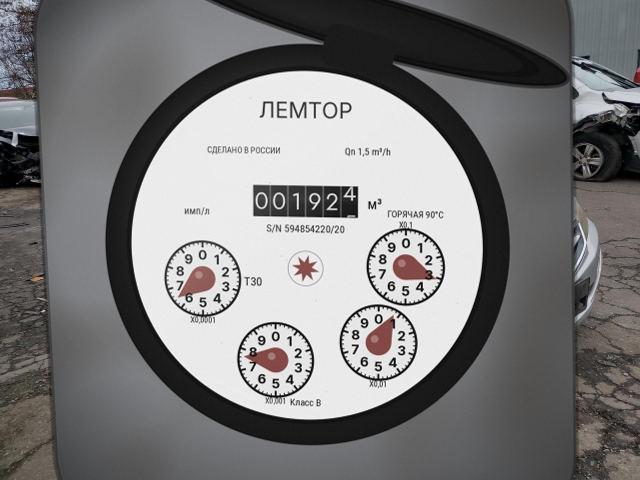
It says 1924.3076; m³
